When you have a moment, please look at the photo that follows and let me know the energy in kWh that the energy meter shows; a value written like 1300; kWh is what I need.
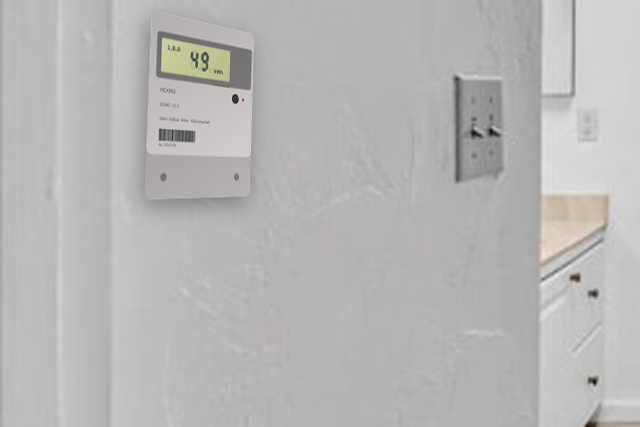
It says 49; kWh
